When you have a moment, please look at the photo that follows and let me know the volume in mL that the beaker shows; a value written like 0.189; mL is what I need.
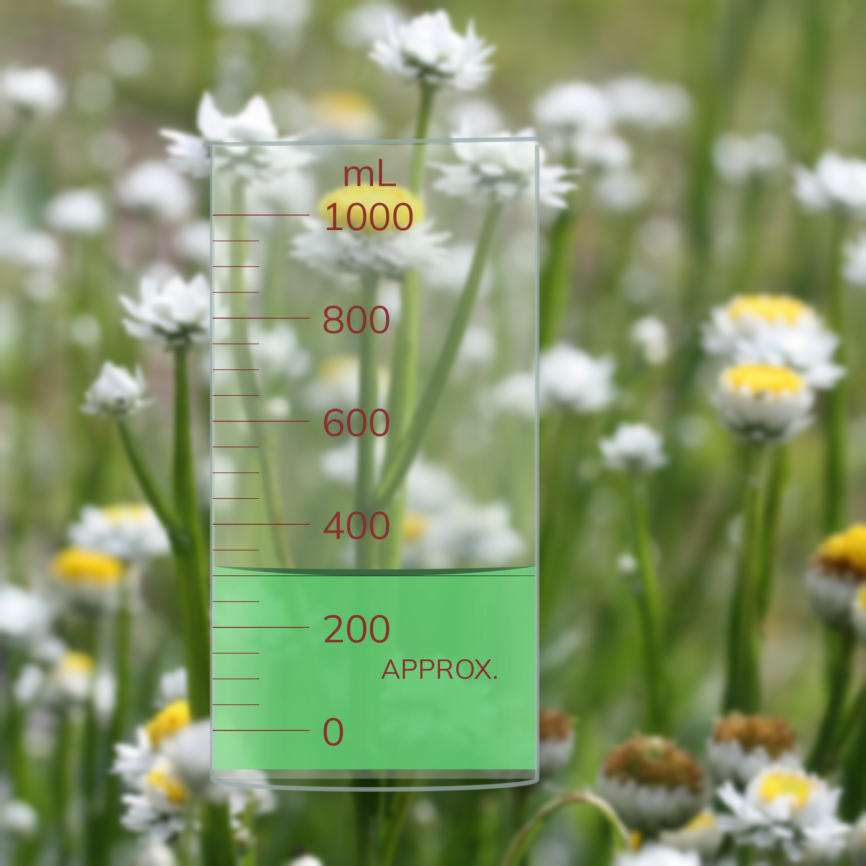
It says 300; mL
